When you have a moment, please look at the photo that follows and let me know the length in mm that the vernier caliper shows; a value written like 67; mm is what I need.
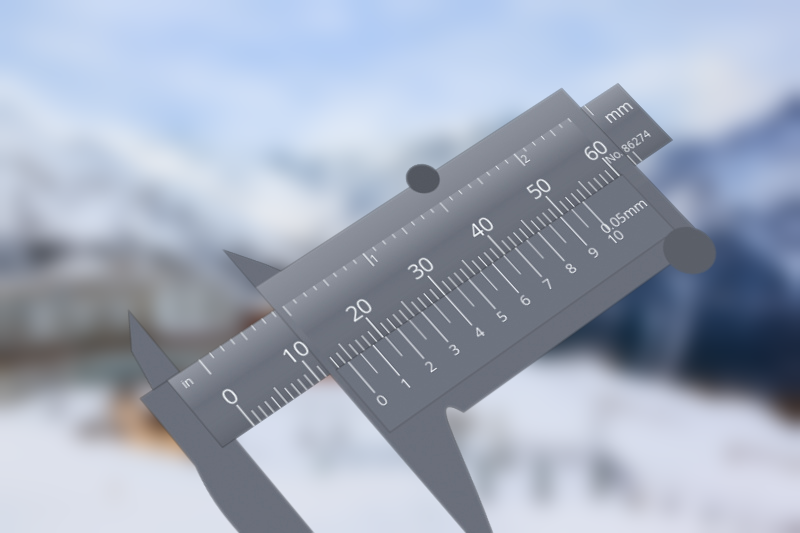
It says 14.4; mm
